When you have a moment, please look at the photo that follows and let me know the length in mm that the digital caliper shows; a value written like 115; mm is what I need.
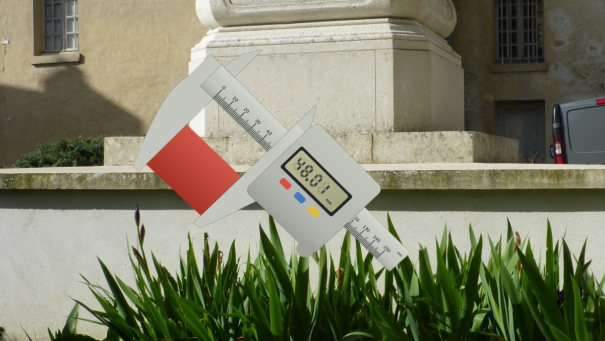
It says 48.01; mm
